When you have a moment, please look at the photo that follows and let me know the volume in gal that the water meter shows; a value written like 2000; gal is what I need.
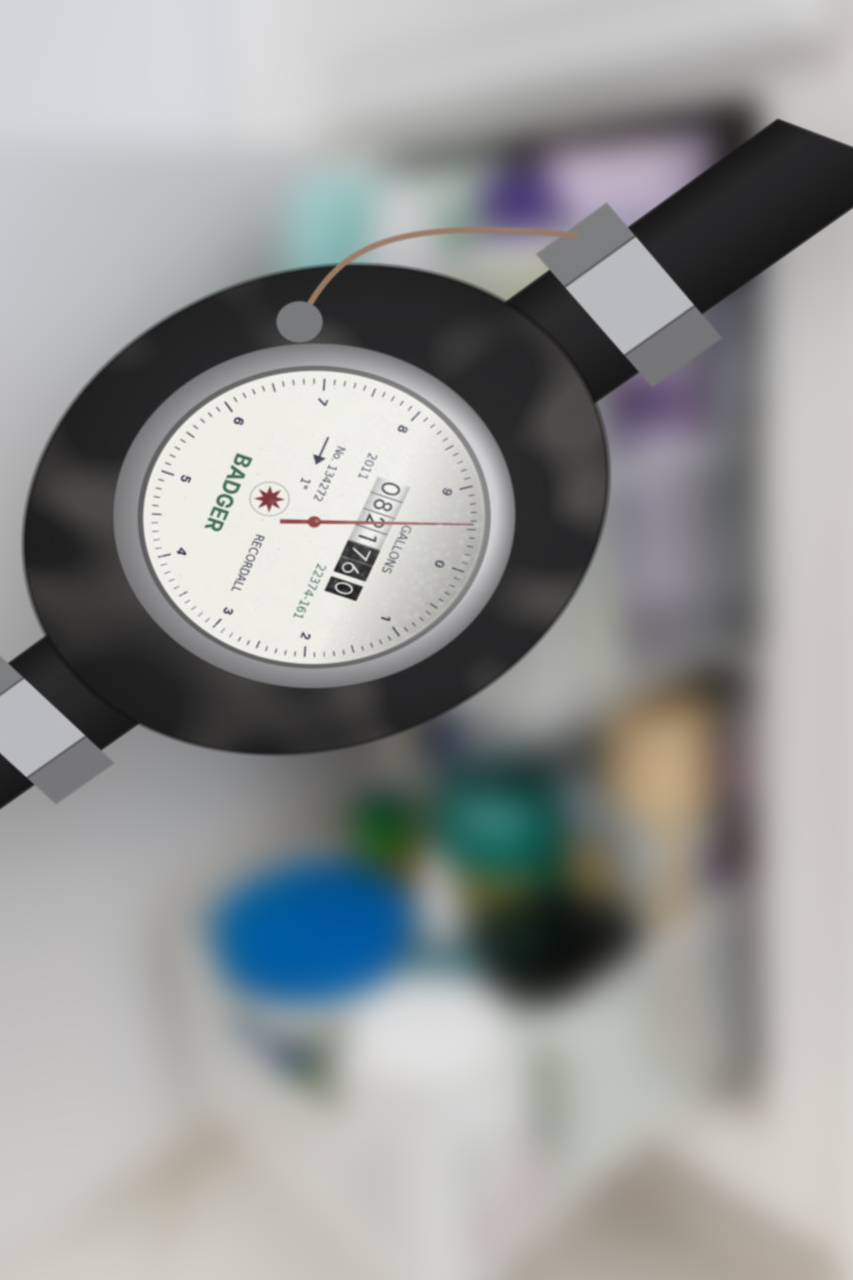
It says 821759.4; gal
